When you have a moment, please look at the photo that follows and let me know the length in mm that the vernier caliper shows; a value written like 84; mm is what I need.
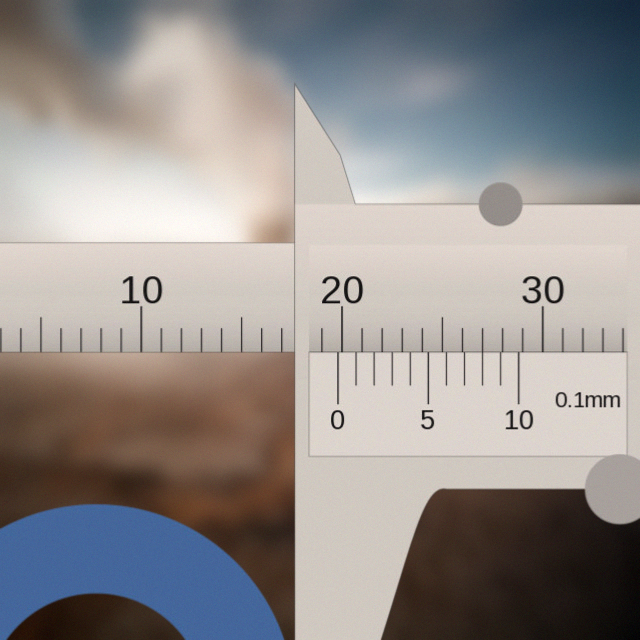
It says 19.8; mm
